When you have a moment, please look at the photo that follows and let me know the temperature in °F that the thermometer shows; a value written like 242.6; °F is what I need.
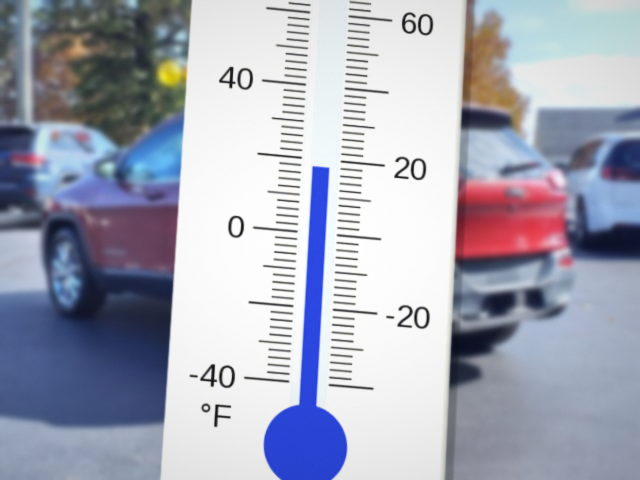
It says 18; °F
